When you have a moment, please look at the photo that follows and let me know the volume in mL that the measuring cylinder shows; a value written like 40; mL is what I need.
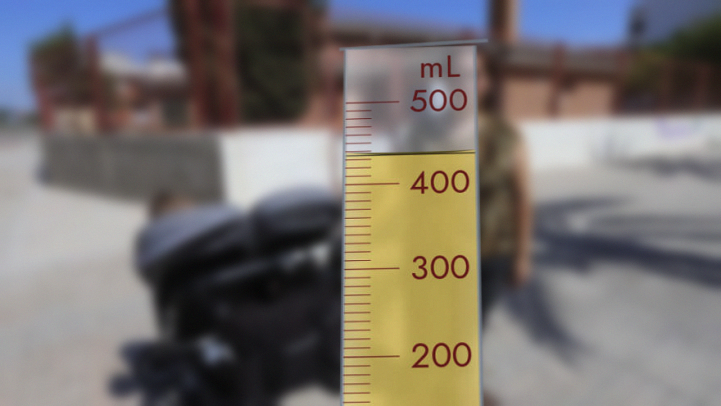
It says 435; mL
